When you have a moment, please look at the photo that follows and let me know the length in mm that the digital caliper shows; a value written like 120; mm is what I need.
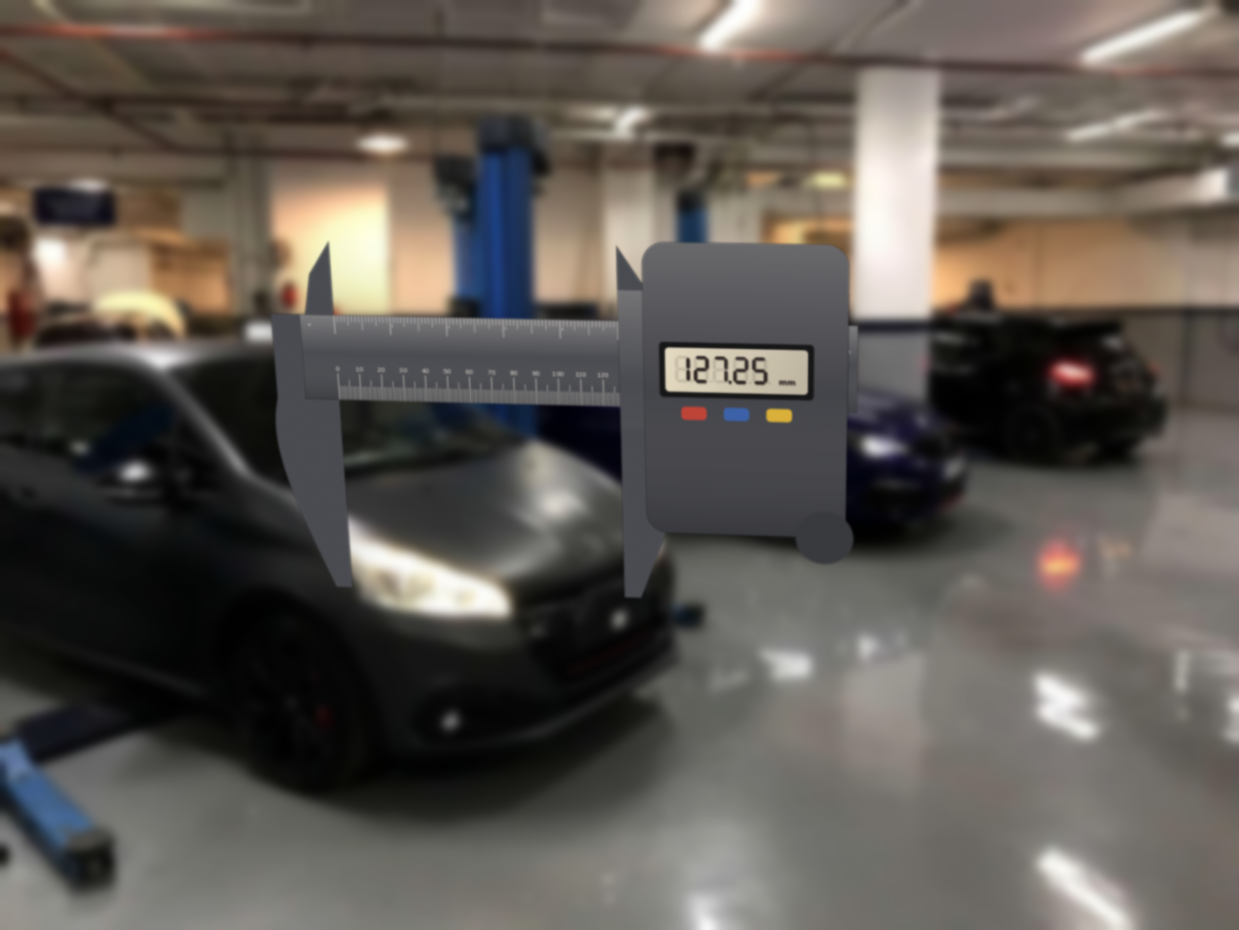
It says 127.25; mm
